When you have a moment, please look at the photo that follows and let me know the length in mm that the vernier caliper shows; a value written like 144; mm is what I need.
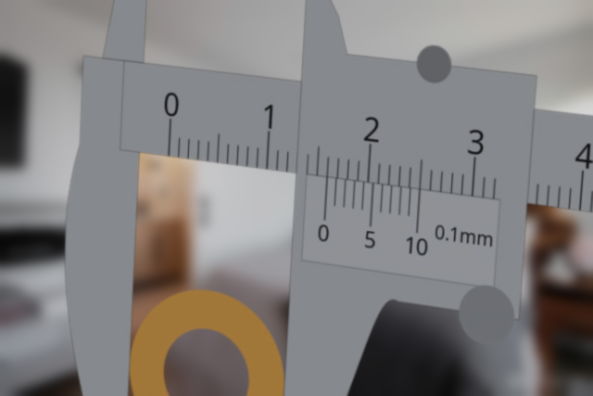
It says 16.0; mm
